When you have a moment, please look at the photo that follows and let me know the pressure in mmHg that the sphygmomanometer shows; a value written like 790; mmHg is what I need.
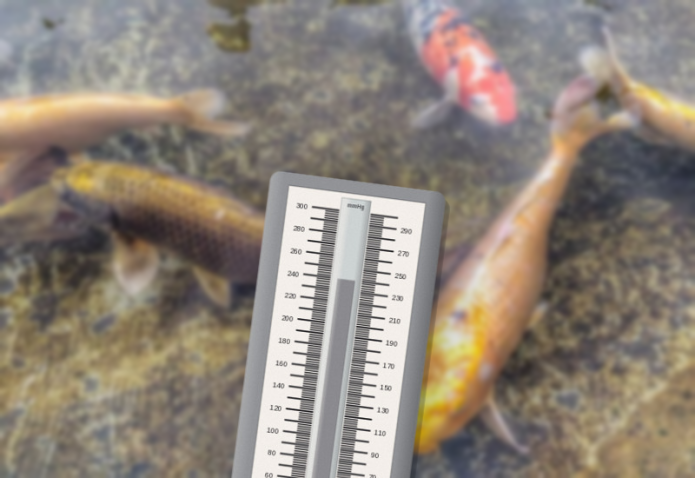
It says 240; mmHg
